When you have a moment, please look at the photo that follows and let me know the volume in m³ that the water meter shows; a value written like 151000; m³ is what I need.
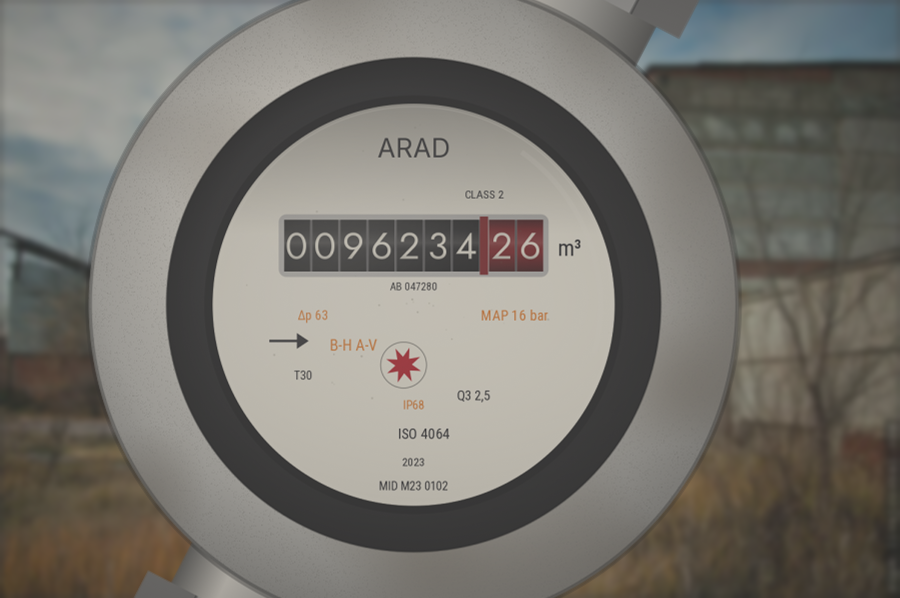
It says 96234.26; m³
